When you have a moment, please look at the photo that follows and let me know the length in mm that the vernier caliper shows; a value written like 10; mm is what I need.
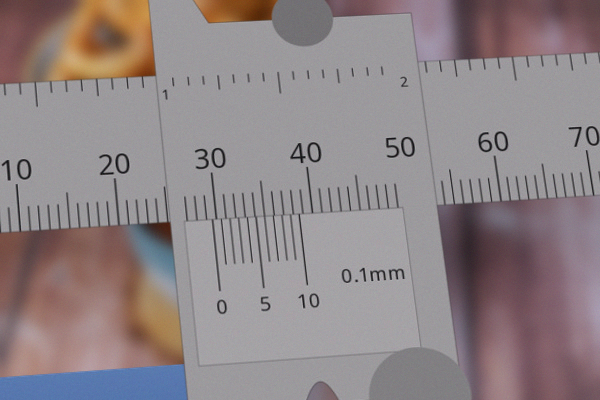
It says 29.6; mm
